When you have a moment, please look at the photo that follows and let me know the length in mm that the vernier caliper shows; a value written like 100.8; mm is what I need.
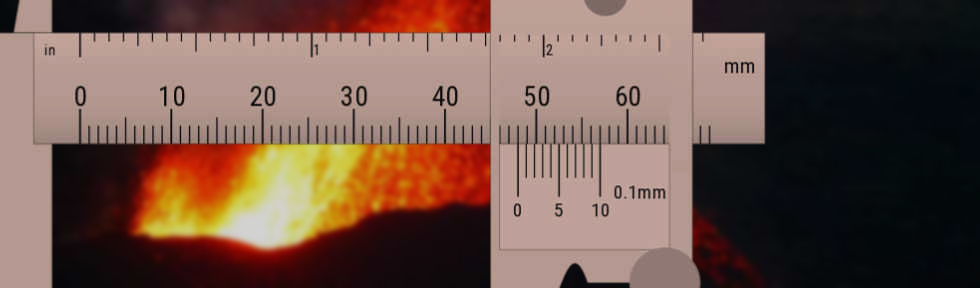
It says 48.0; mm
